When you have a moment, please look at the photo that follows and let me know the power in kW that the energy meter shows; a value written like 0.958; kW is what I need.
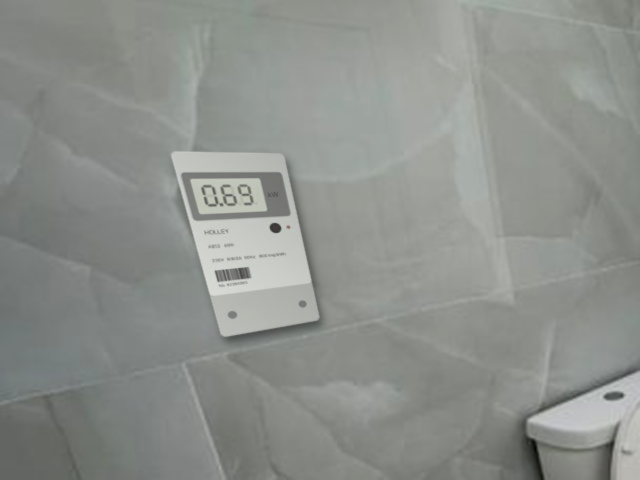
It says 0.69; kW
